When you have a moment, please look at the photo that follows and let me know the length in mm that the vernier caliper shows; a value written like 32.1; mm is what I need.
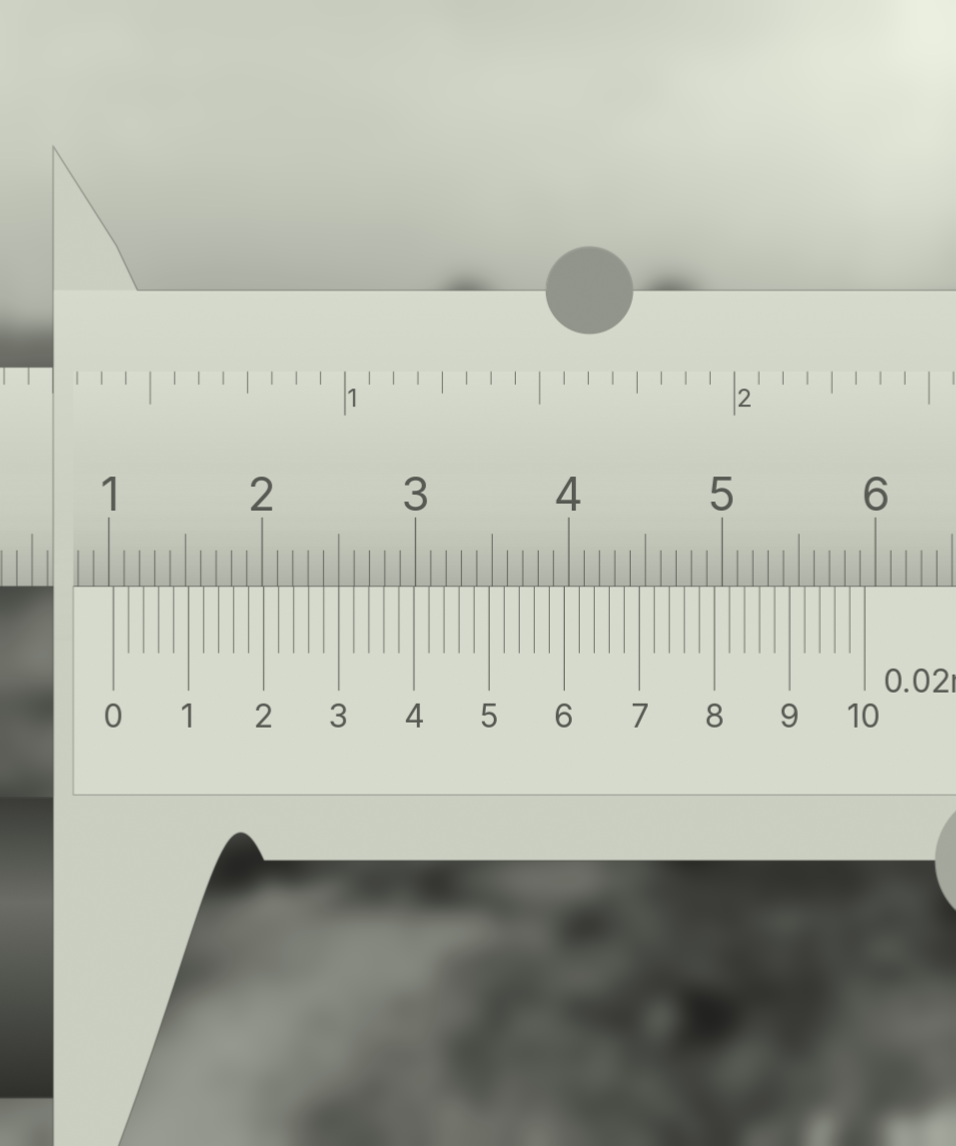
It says 10.3; mm
